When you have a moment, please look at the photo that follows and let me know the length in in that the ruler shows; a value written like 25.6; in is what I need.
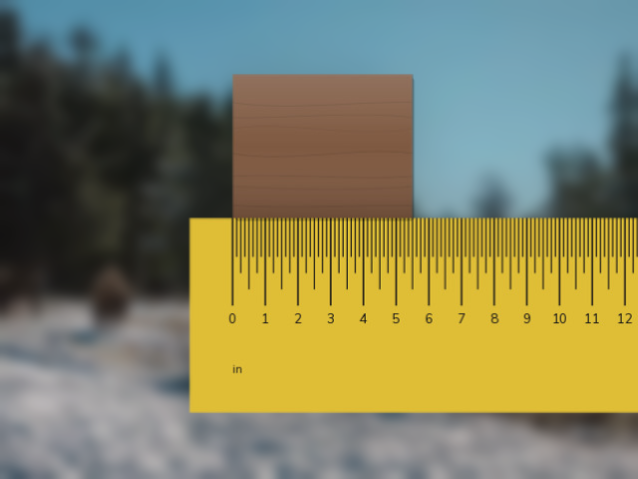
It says 5.5; in
